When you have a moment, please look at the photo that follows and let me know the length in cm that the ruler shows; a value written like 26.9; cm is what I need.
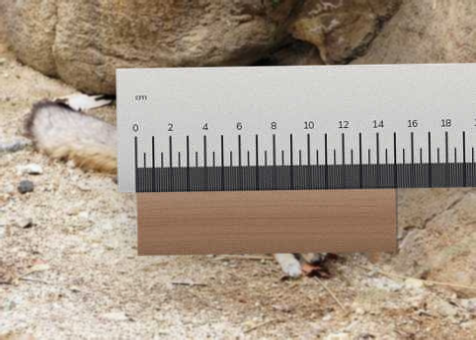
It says 15; cm
